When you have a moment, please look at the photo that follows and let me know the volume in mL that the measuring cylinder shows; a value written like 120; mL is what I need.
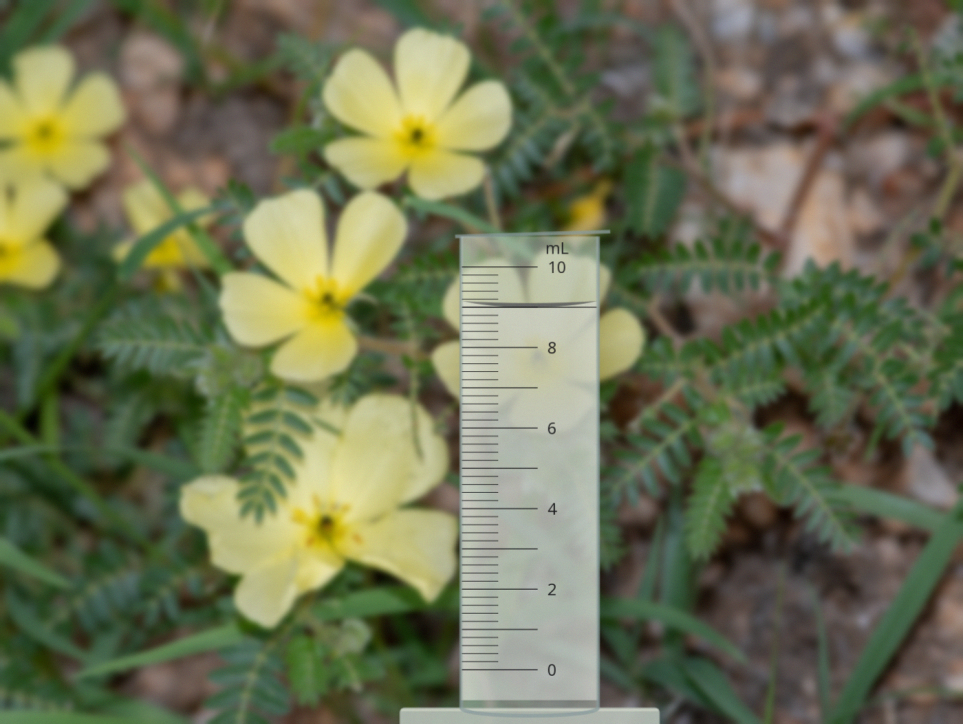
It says 9; mL
